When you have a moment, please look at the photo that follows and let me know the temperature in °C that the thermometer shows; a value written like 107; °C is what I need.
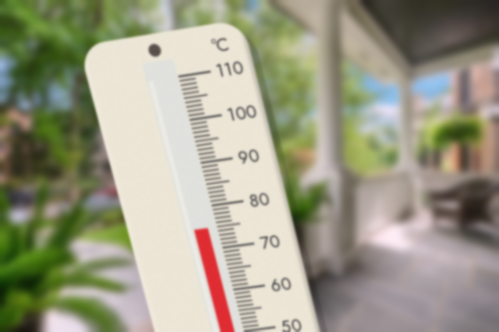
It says 75; °C
